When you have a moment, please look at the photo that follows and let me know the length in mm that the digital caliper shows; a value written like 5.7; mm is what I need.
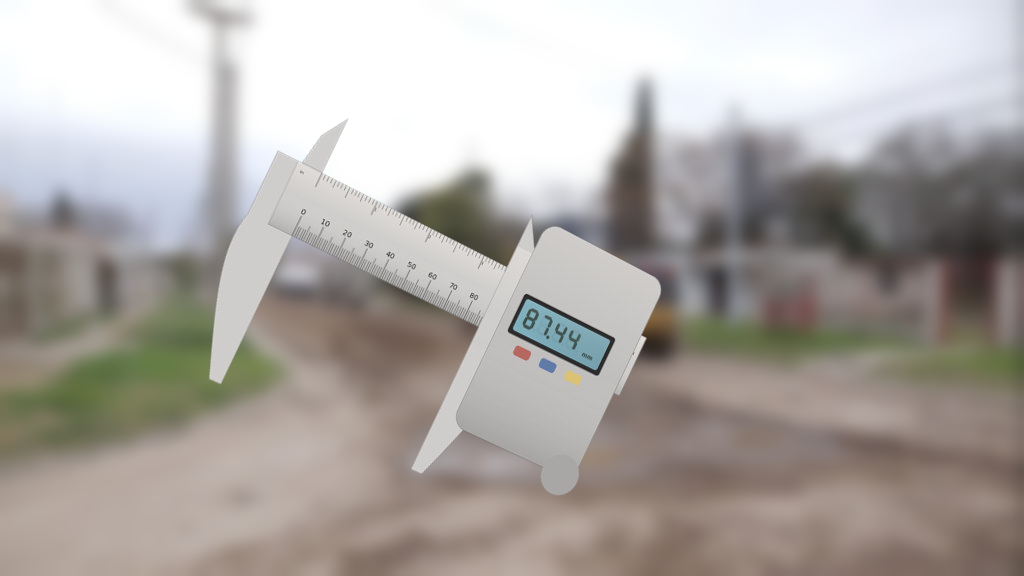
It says 87.44; mm
